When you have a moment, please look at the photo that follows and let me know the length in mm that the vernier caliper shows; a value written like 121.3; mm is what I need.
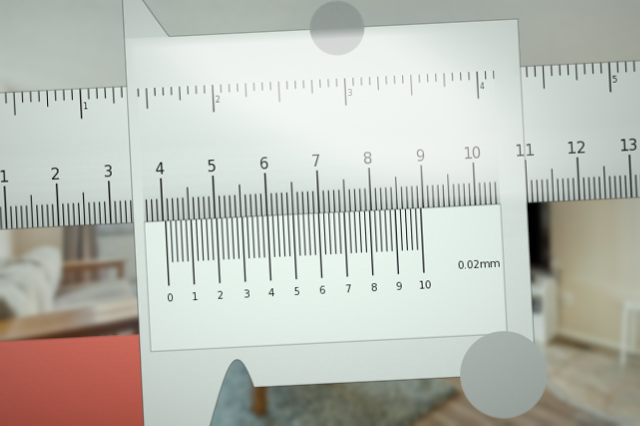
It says 40.5; mm
